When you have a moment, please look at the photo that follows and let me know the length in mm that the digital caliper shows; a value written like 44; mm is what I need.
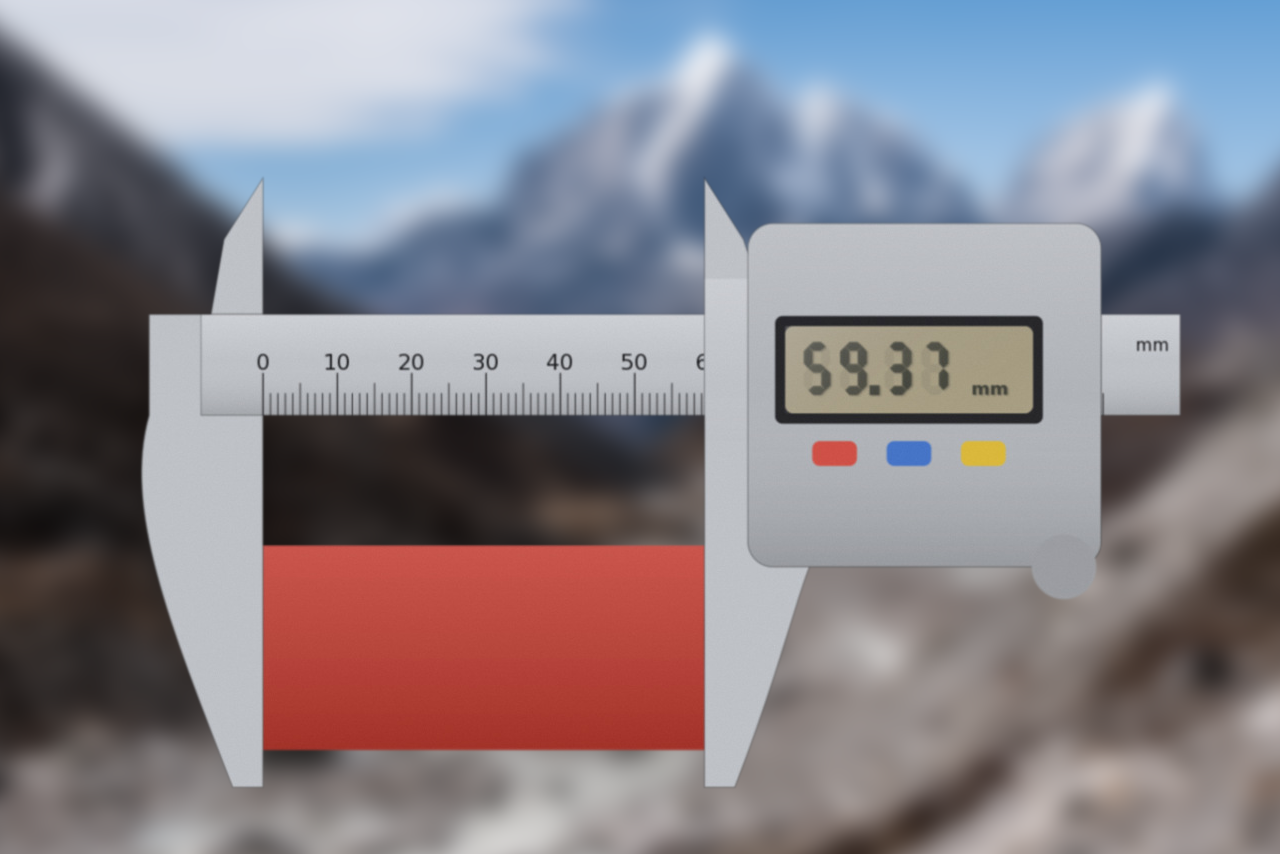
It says 59.37; mm
